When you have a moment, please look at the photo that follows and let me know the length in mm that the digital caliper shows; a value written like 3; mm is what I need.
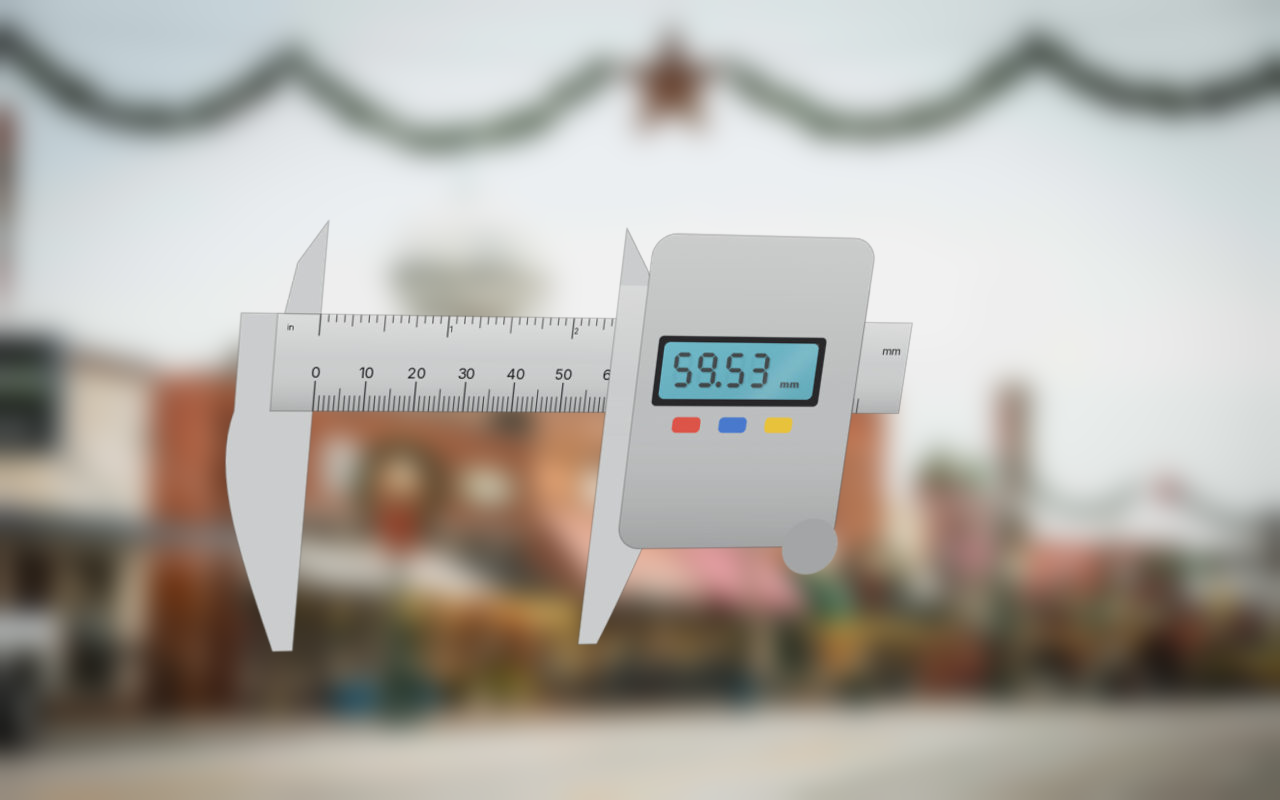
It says 59.53; mm
